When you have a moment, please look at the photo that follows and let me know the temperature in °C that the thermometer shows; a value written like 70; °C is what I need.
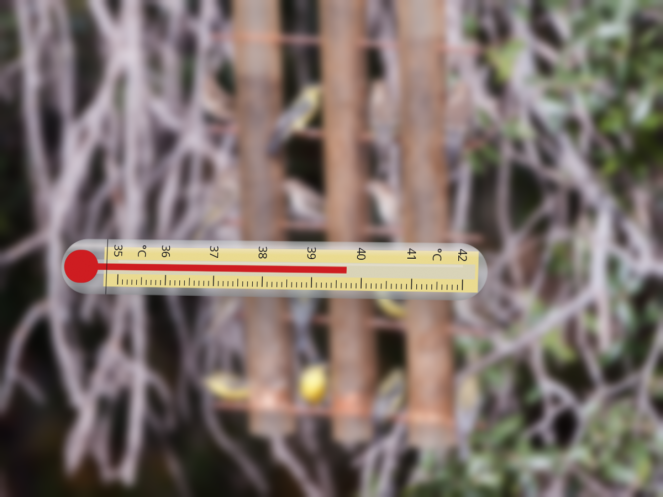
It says 39.7; °C
